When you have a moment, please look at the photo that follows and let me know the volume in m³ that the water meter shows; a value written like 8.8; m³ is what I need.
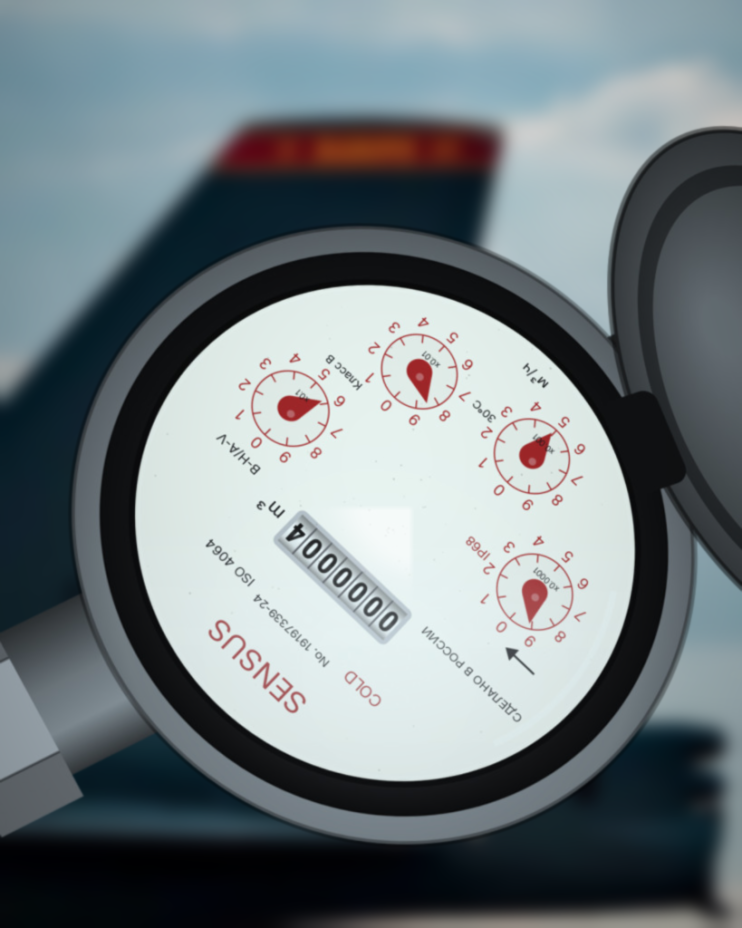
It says 4.5849; m³
